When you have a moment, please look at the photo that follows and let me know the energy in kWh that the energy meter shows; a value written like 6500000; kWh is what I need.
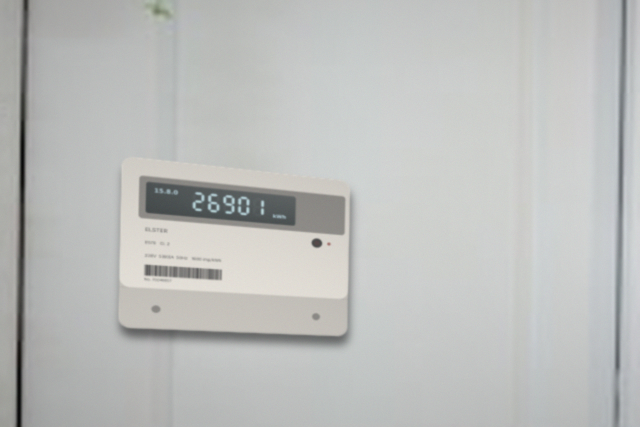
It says 26901; kWh
